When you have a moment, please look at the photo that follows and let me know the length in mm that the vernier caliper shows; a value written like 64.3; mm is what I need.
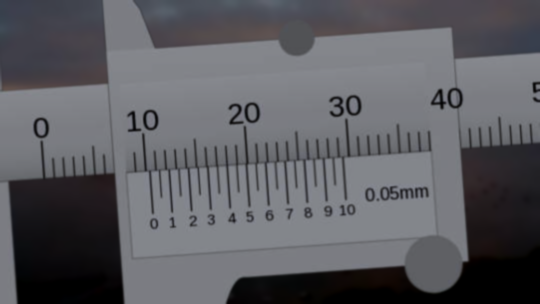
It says 10.4; mm
